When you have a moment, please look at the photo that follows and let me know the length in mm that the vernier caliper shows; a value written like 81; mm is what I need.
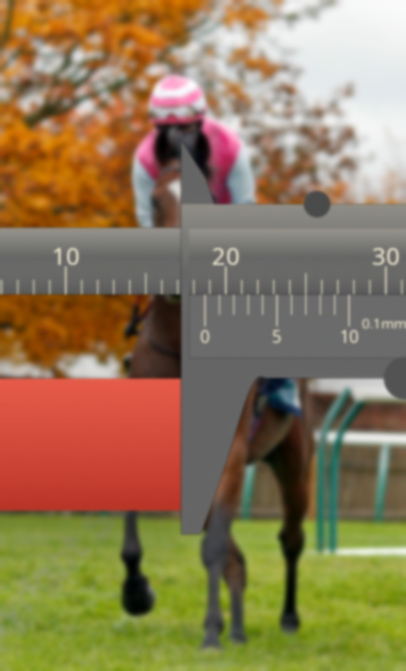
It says 18.7; mm
